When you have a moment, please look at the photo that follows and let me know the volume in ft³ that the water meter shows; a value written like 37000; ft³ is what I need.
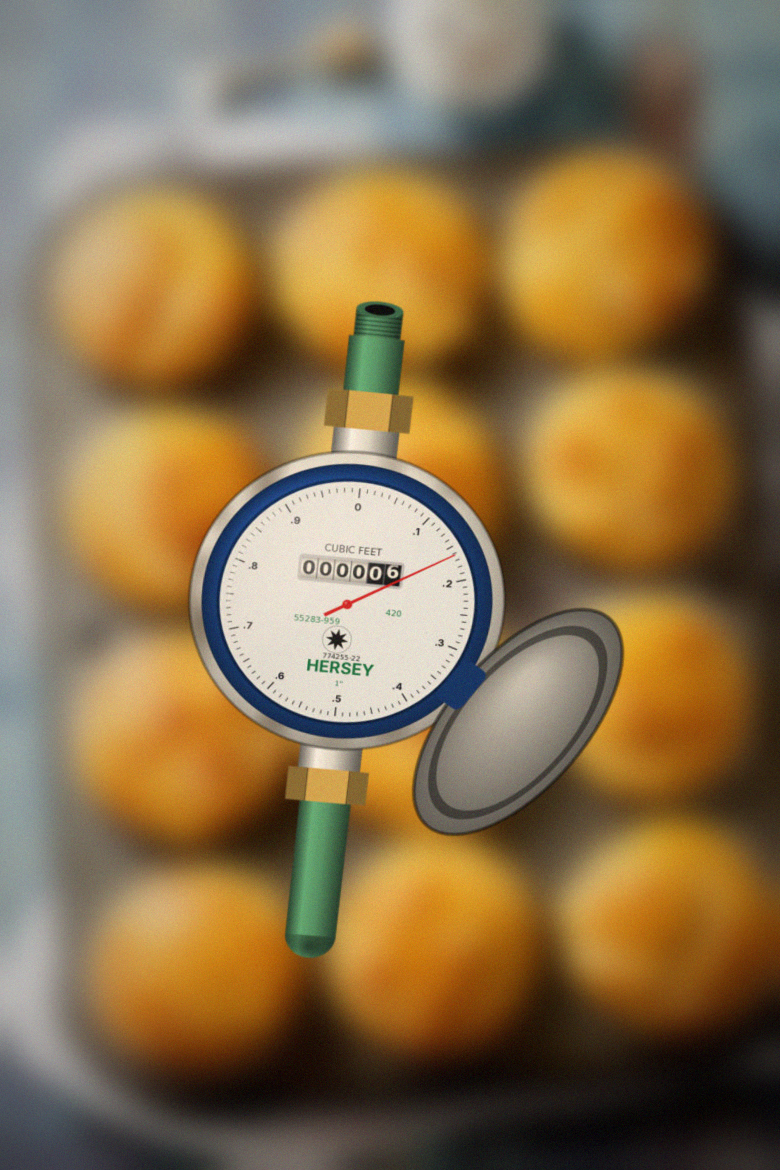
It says 6.16; ft³
